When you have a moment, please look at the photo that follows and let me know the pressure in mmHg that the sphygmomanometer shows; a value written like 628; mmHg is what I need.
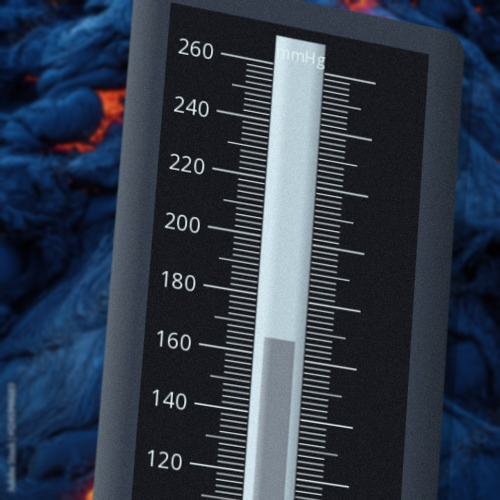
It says 166; mmHg
